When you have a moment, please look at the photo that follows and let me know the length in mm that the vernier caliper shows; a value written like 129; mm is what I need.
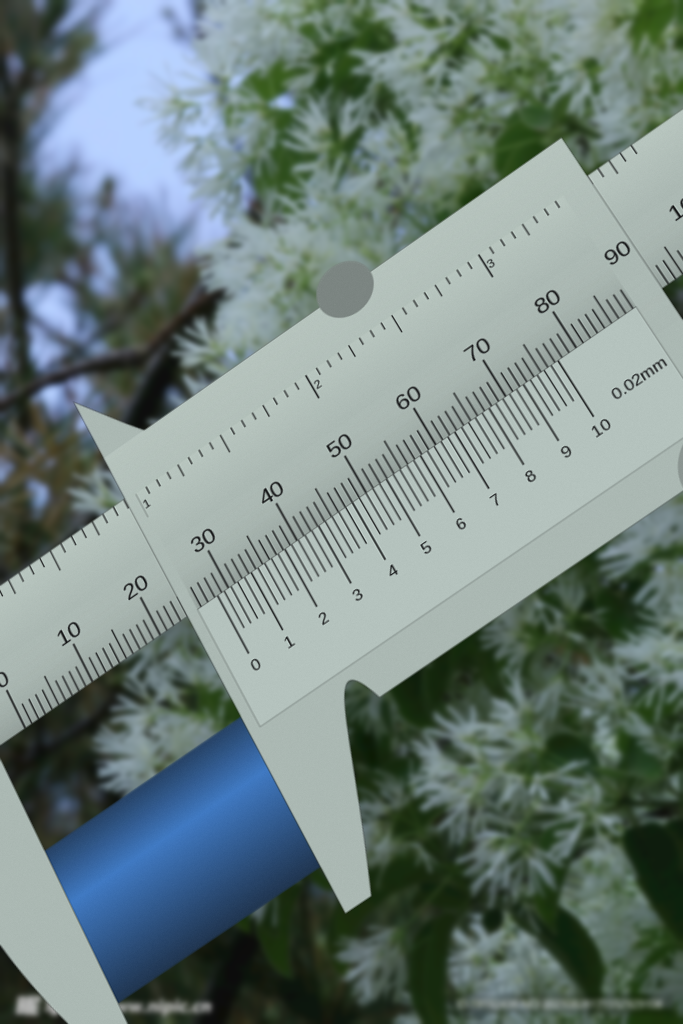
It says 28.4; mm
